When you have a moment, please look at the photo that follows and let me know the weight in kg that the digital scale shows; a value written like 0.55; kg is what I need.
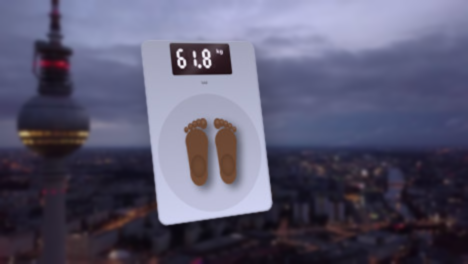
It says 61.8; kg
